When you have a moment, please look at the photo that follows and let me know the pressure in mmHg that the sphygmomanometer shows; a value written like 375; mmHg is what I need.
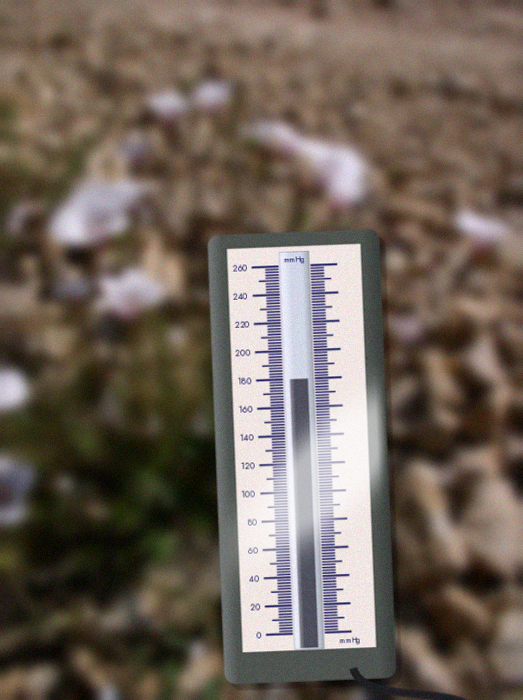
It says 180; mmHg
